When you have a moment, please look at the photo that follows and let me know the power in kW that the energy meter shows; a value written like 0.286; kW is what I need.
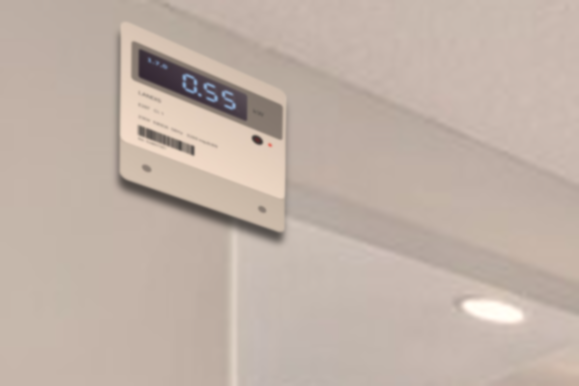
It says 0.55; kW
